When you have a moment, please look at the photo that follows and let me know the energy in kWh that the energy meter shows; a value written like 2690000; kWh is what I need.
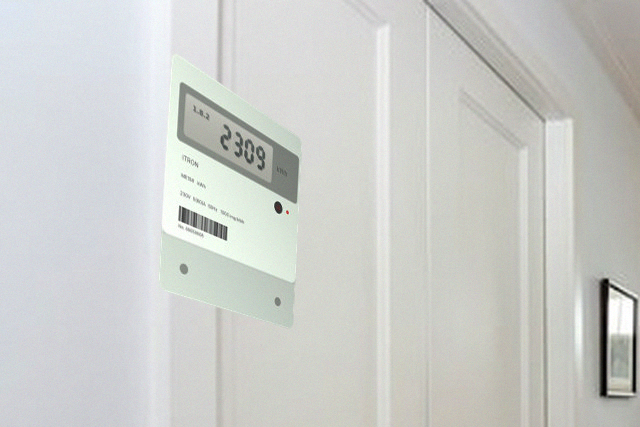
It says 2309; kWh
